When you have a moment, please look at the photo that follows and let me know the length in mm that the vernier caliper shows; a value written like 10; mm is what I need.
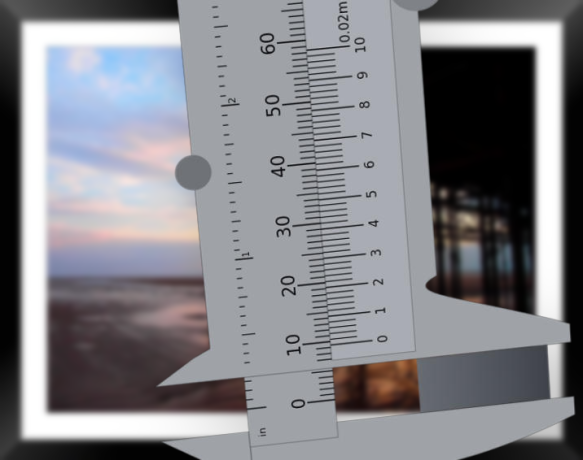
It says 9.4; mm
